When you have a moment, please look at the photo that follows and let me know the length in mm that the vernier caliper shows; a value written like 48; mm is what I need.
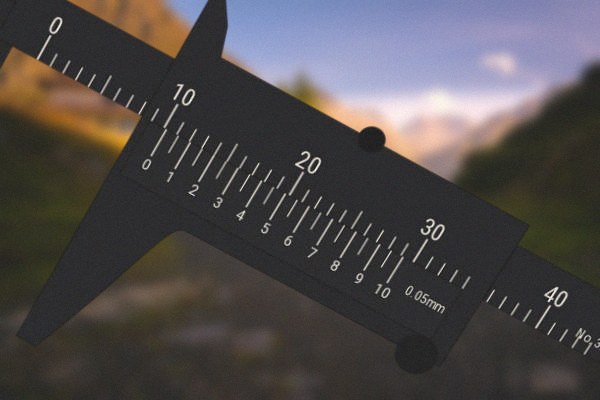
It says 10.2; mm
